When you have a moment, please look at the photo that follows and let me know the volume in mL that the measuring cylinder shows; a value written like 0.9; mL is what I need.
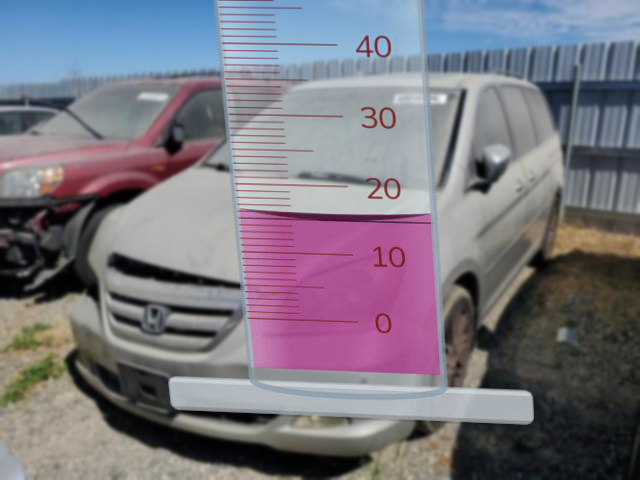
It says 15; mL
